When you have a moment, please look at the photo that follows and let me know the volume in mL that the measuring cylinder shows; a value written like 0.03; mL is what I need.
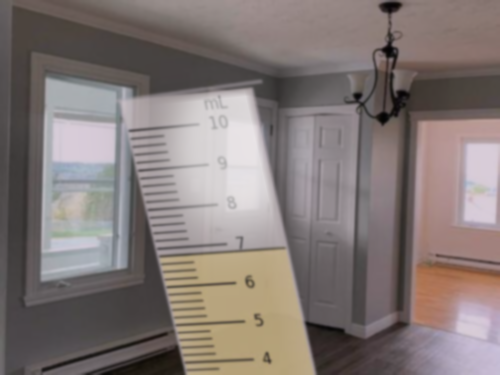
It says 6.8; mL
